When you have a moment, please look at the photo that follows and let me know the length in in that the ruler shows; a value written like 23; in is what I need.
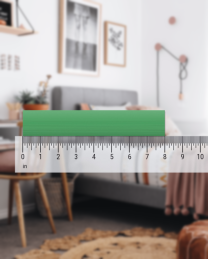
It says 8; in
